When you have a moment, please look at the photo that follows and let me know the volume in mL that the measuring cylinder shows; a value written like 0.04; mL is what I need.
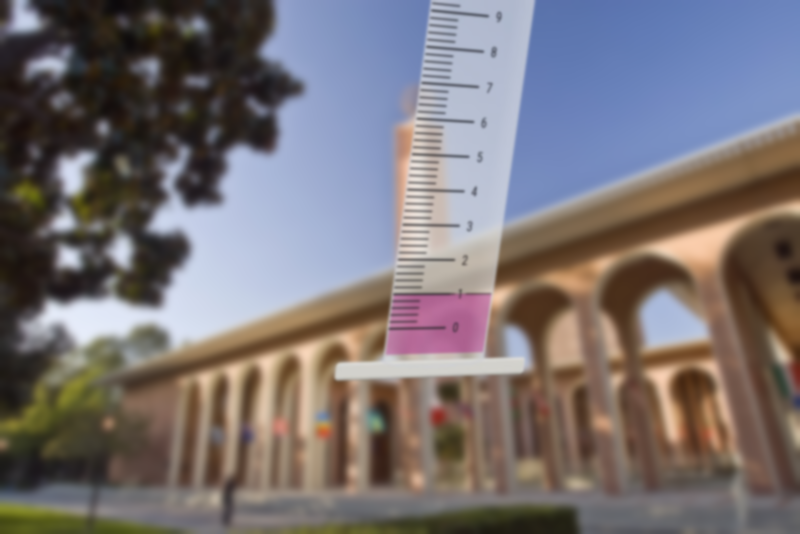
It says 1; mL
